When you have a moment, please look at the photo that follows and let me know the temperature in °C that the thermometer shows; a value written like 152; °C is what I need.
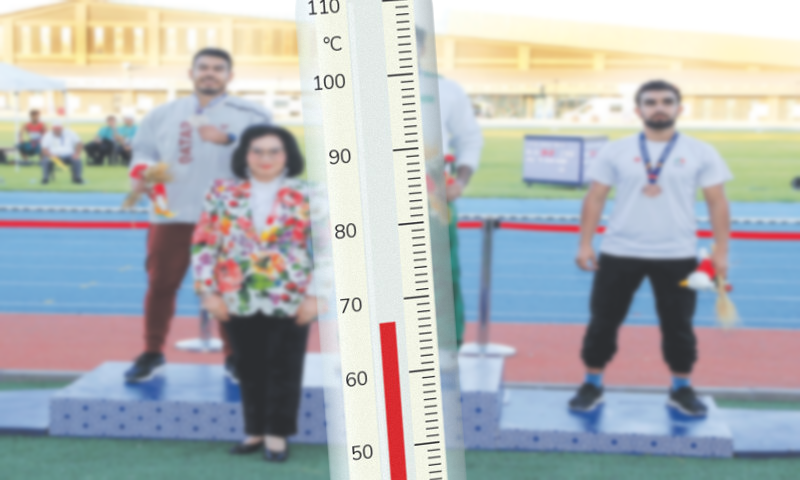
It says 67; °C
